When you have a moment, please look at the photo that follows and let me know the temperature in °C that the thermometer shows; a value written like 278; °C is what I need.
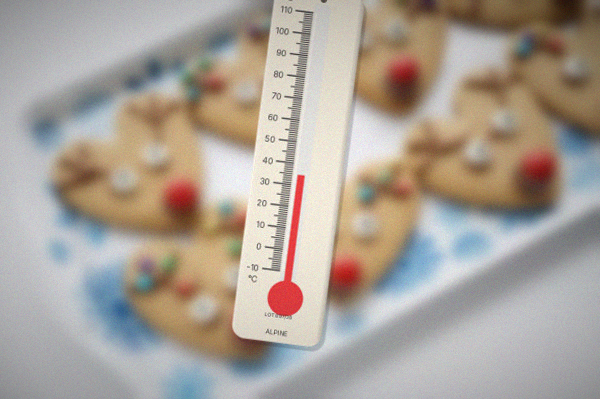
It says 35; °C
